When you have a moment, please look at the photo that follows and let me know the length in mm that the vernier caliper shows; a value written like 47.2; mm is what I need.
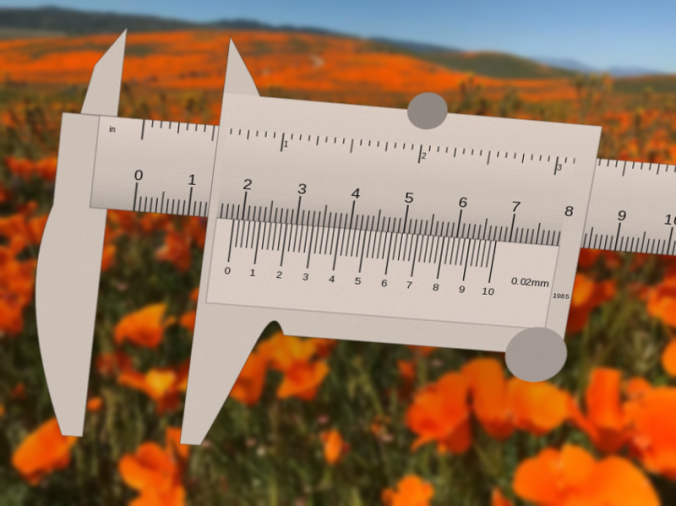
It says 18.4; mm
